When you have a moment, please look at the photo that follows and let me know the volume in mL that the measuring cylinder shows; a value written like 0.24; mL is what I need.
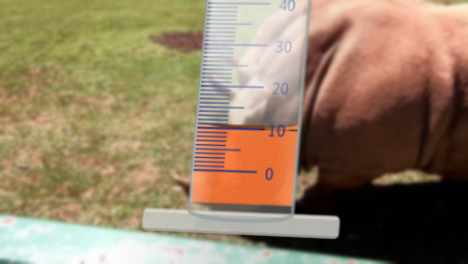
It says 10; mL
